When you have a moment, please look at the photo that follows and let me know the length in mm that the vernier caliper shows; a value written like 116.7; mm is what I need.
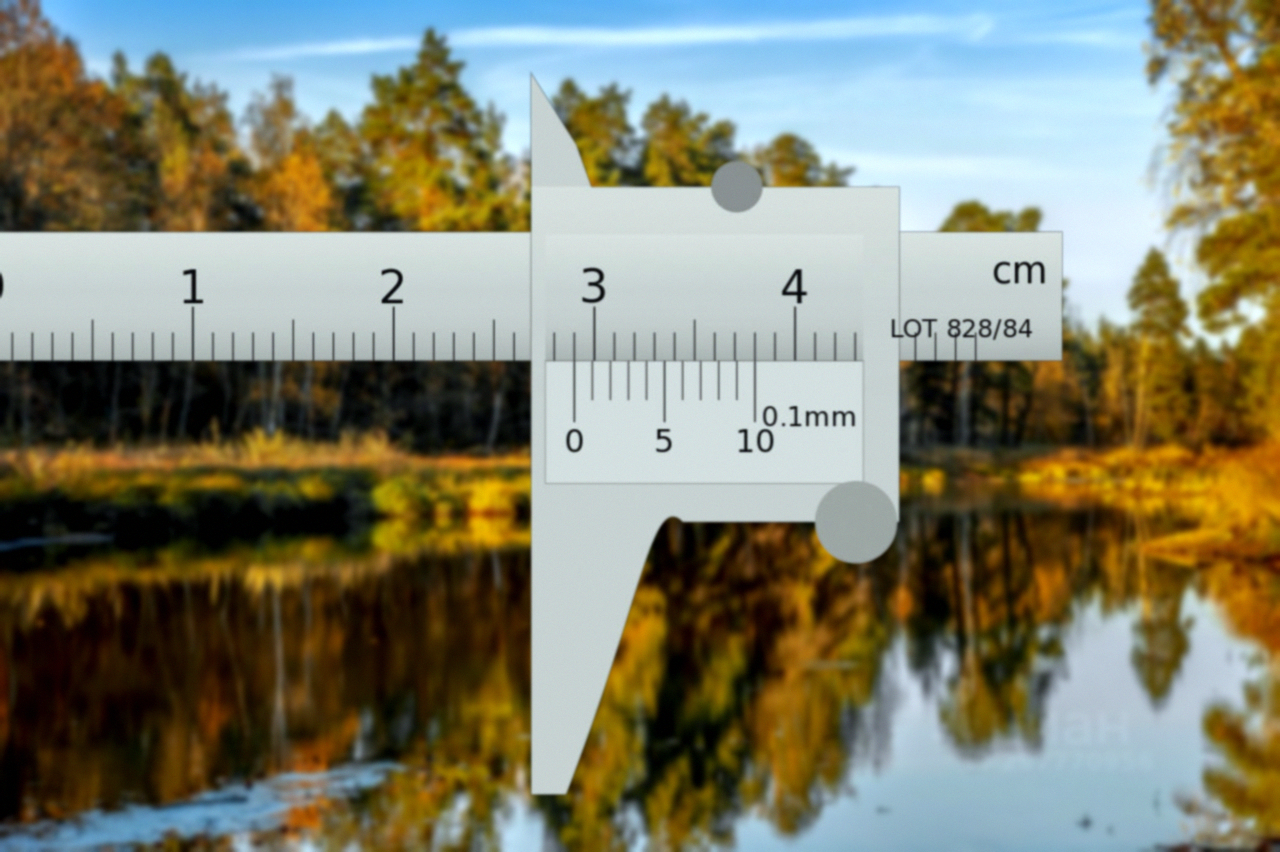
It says 29.0; mm
